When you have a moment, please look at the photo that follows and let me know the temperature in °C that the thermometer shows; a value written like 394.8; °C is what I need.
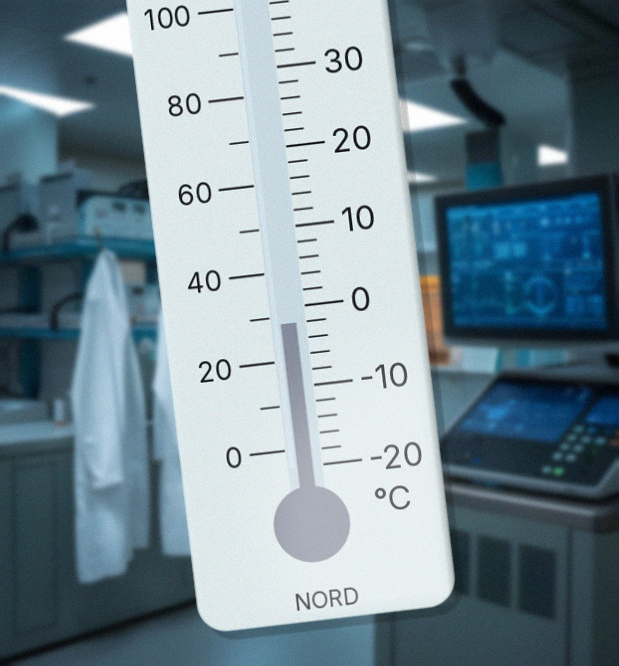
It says -2; °C
